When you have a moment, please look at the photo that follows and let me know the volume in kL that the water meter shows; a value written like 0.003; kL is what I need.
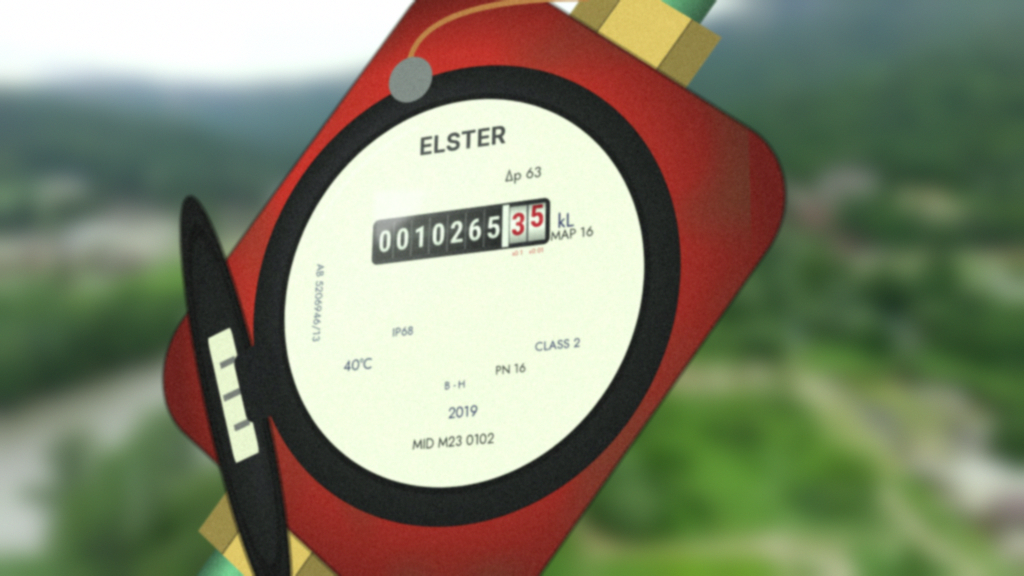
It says 10265.35; kL
